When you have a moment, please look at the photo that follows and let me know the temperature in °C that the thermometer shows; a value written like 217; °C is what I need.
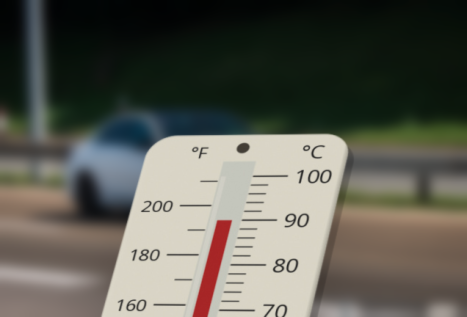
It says 90; °C
